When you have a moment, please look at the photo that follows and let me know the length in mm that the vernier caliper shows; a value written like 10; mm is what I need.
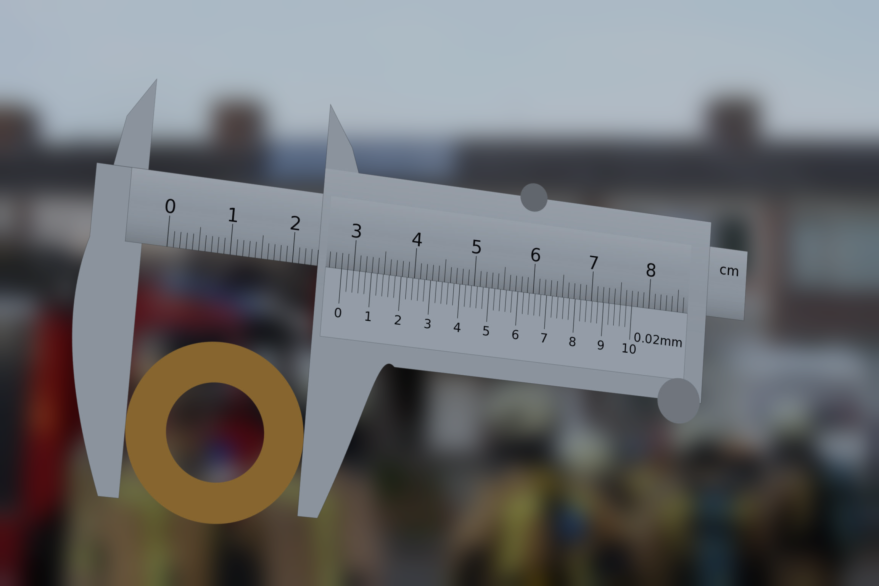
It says 28.0; mm
